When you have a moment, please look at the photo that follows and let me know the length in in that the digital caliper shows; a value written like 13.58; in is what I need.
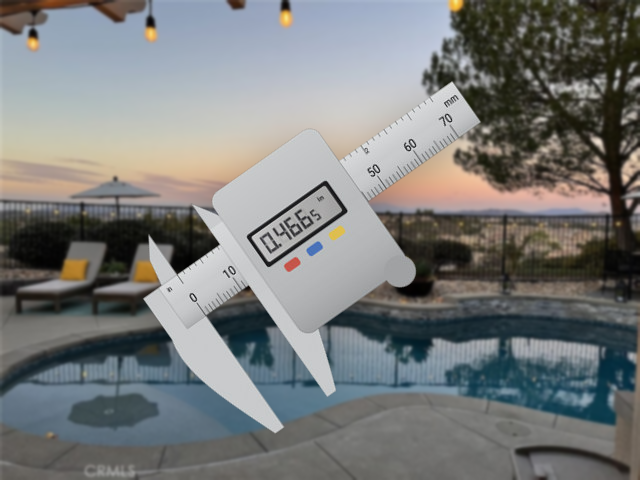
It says 0.4665; in
